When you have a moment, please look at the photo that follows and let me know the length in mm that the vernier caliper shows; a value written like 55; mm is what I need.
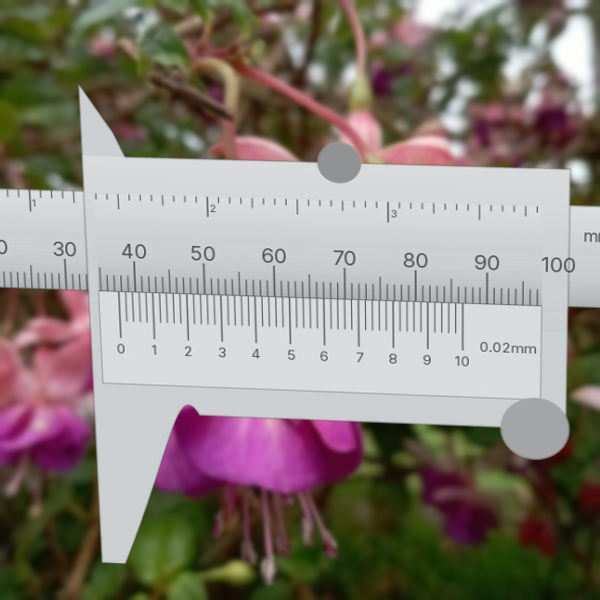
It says 37.6; mm
